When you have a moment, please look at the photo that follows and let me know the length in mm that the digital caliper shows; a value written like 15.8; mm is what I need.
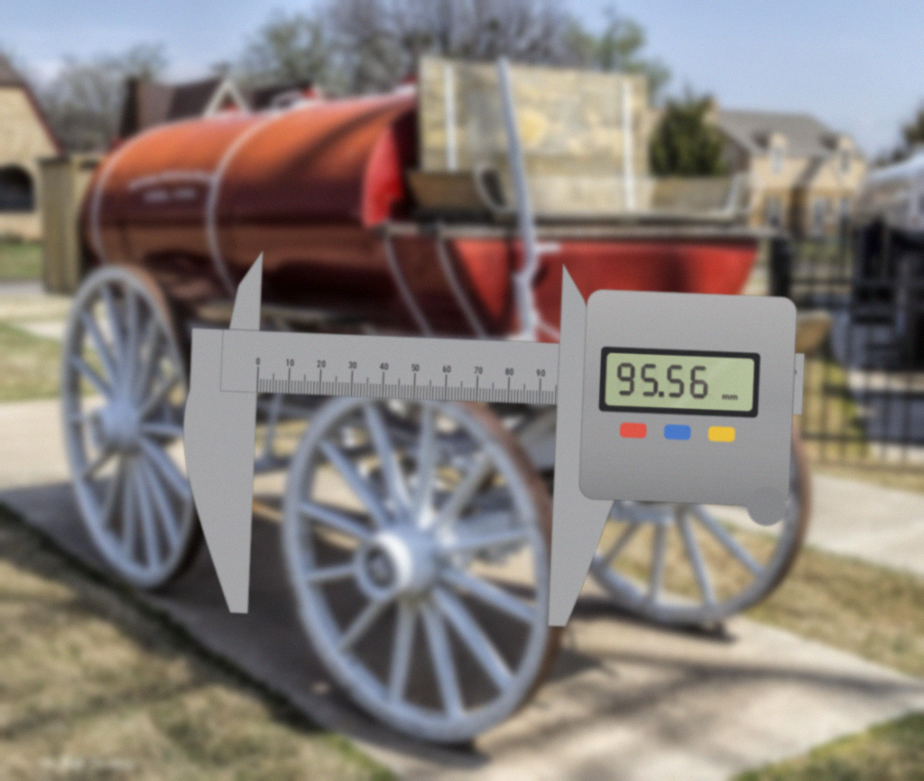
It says 95.56; mm
